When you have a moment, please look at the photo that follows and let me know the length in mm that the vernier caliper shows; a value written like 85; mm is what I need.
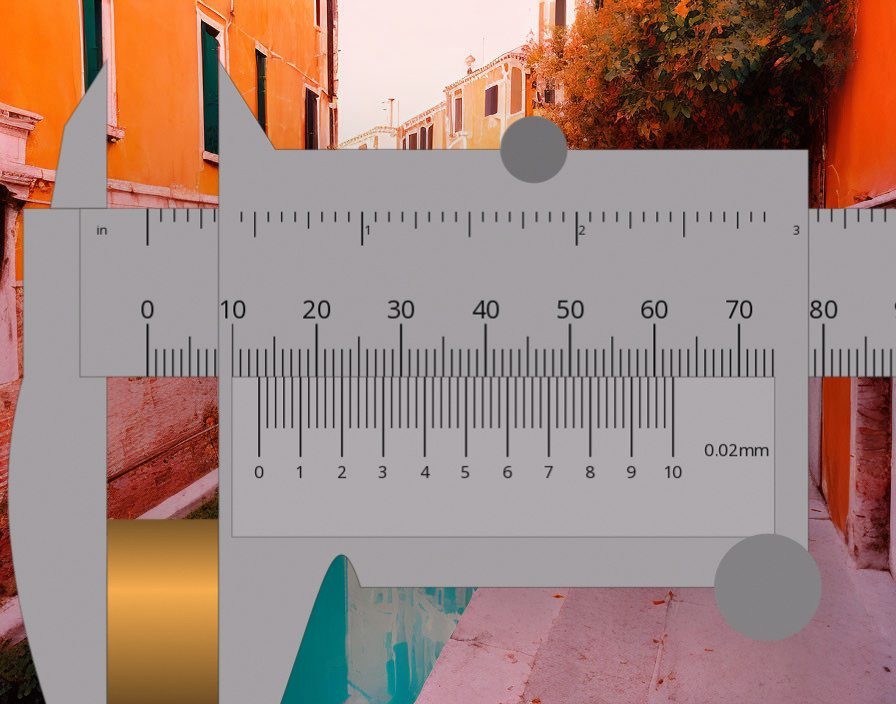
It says 13.2; mm
